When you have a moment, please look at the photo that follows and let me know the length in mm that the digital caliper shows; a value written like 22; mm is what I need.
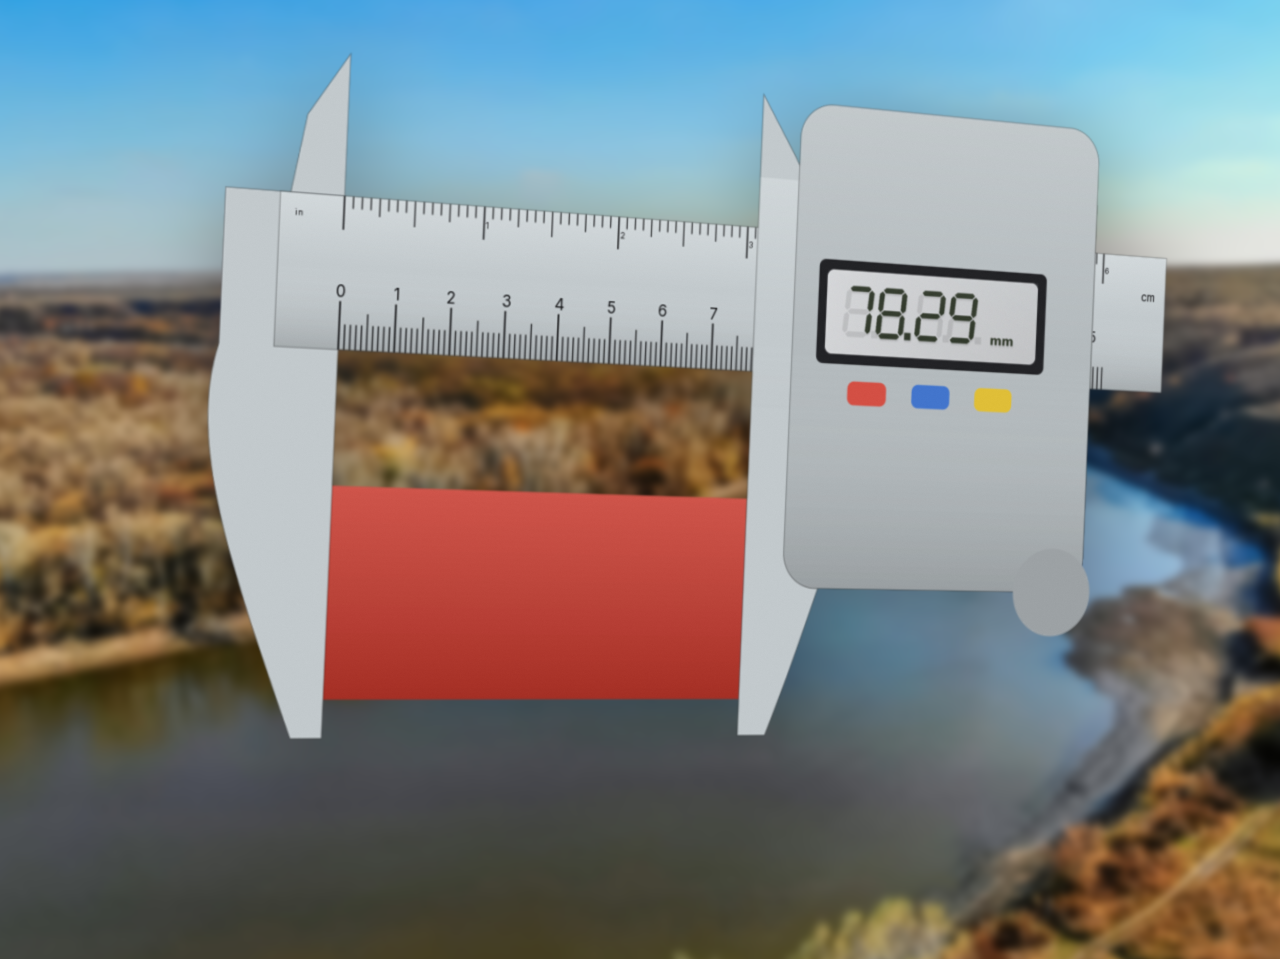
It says 78.29; mm
